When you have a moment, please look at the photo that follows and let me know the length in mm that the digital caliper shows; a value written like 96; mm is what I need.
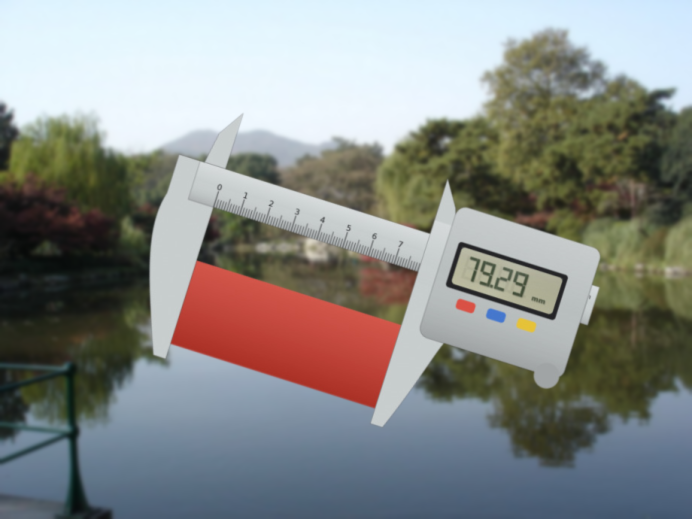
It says 79.29; mm
